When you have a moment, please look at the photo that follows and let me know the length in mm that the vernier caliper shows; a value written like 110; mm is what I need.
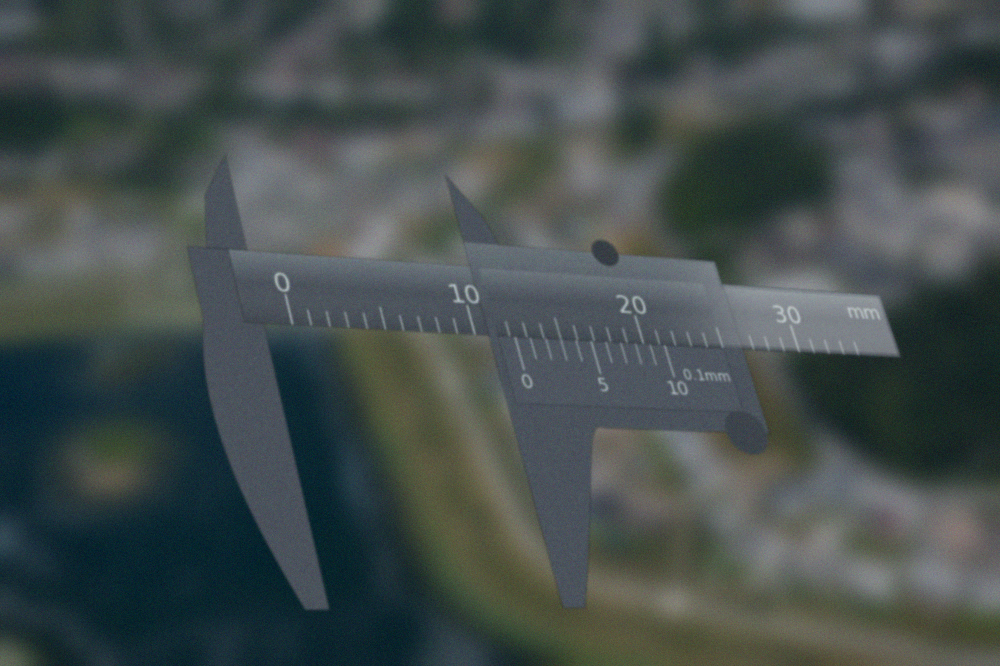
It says 12.3; mm
